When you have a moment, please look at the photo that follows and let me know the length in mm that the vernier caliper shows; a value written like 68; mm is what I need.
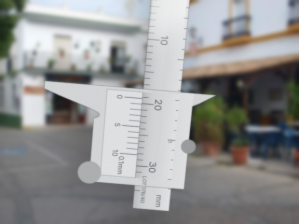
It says 19.2; mm
